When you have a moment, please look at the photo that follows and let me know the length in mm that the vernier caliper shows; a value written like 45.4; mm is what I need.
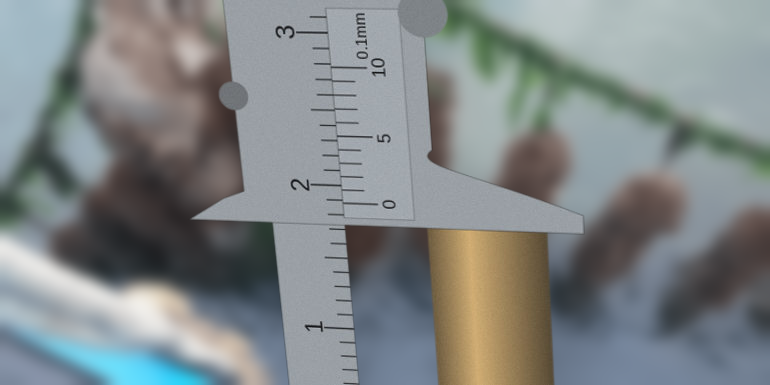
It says 18.8; mm
